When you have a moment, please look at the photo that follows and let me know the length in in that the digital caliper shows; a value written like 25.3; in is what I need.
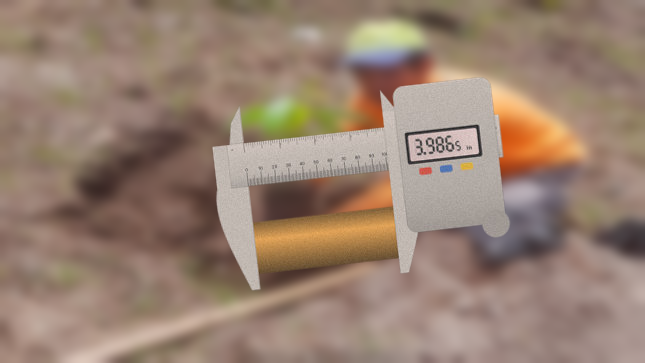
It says 3.9865; in
